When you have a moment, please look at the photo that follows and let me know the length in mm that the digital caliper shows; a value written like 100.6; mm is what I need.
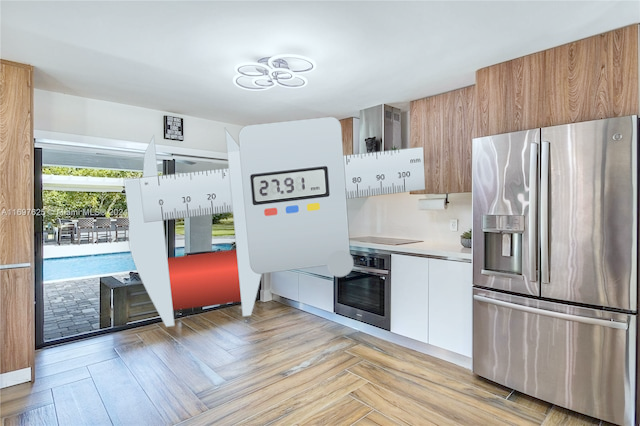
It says 27.91; mm
